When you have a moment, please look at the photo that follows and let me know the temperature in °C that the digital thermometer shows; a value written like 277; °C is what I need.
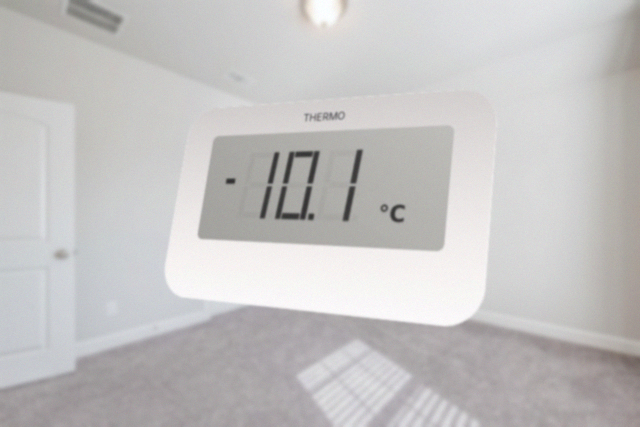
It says -10.1; °C
